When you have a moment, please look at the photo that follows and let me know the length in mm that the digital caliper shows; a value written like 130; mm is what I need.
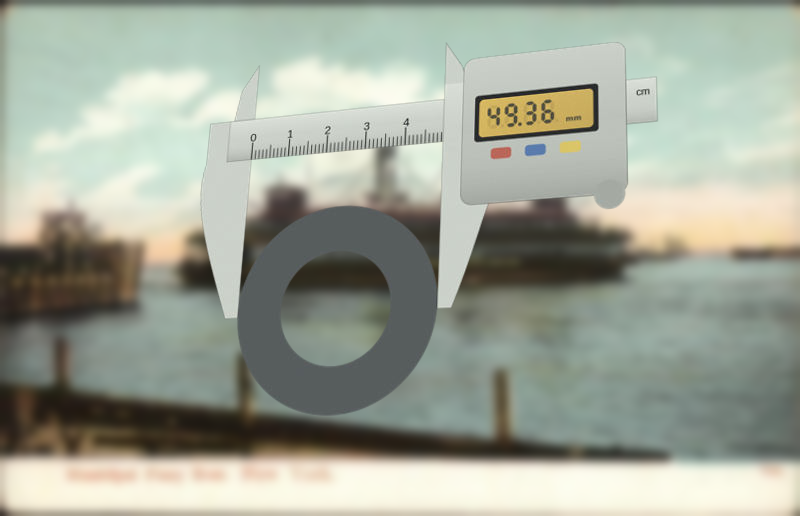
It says 49.36; mm
